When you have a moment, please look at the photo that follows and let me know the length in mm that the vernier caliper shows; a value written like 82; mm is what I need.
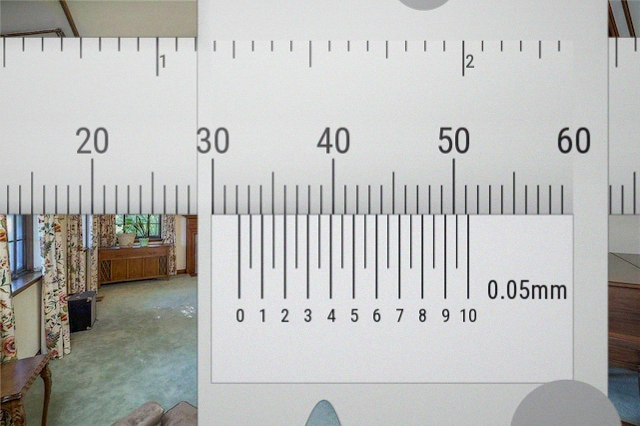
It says 32.2; mm
